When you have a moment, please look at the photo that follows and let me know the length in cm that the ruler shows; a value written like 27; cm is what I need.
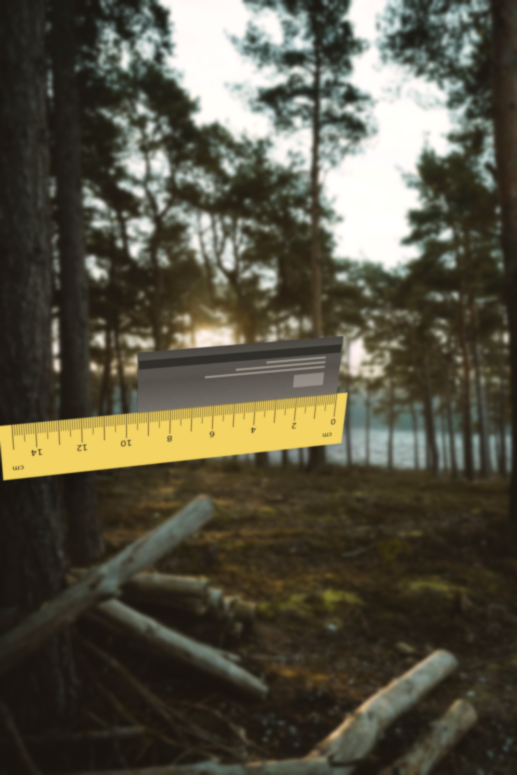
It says 9.5; cm
